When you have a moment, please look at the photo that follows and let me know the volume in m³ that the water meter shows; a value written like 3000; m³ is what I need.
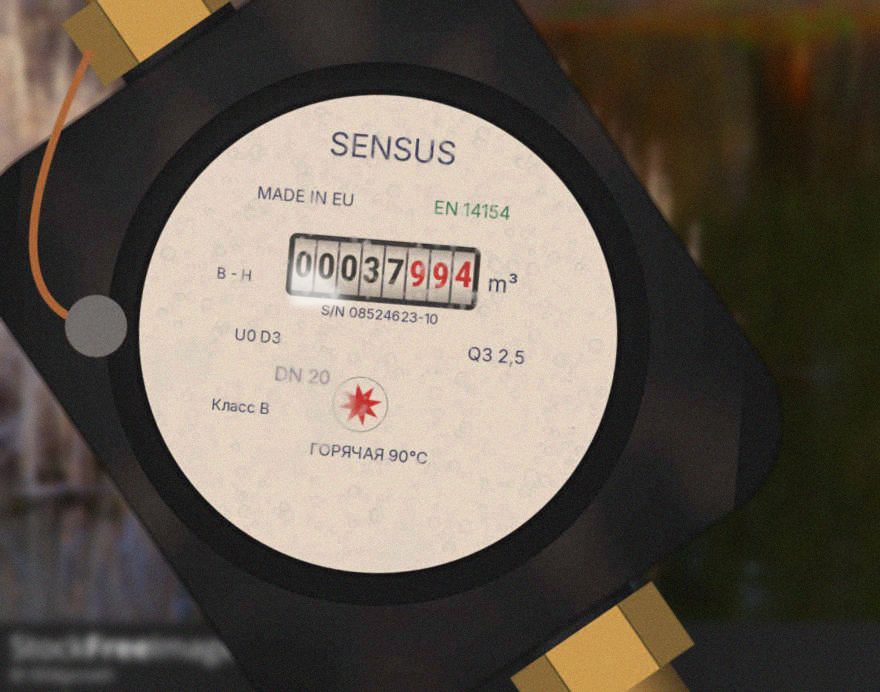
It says 37.994; m³
